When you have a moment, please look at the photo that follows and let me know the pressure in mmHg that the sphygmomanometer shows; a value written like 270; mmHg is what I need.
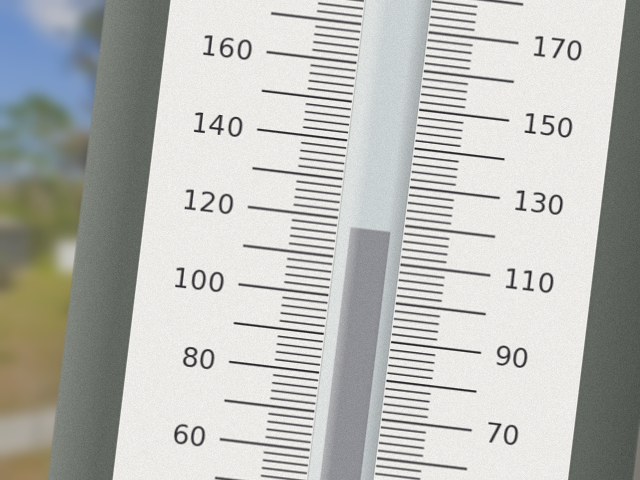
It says 118; mmHg
